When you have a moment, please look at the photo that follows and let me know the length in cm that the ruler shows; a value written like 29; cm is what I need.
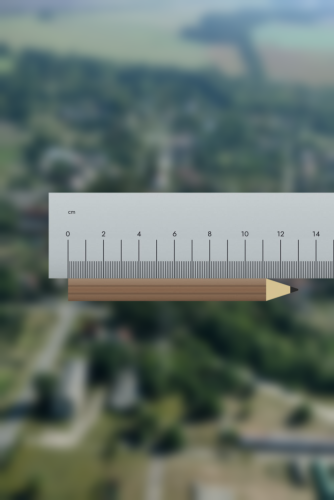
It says 13; cm
